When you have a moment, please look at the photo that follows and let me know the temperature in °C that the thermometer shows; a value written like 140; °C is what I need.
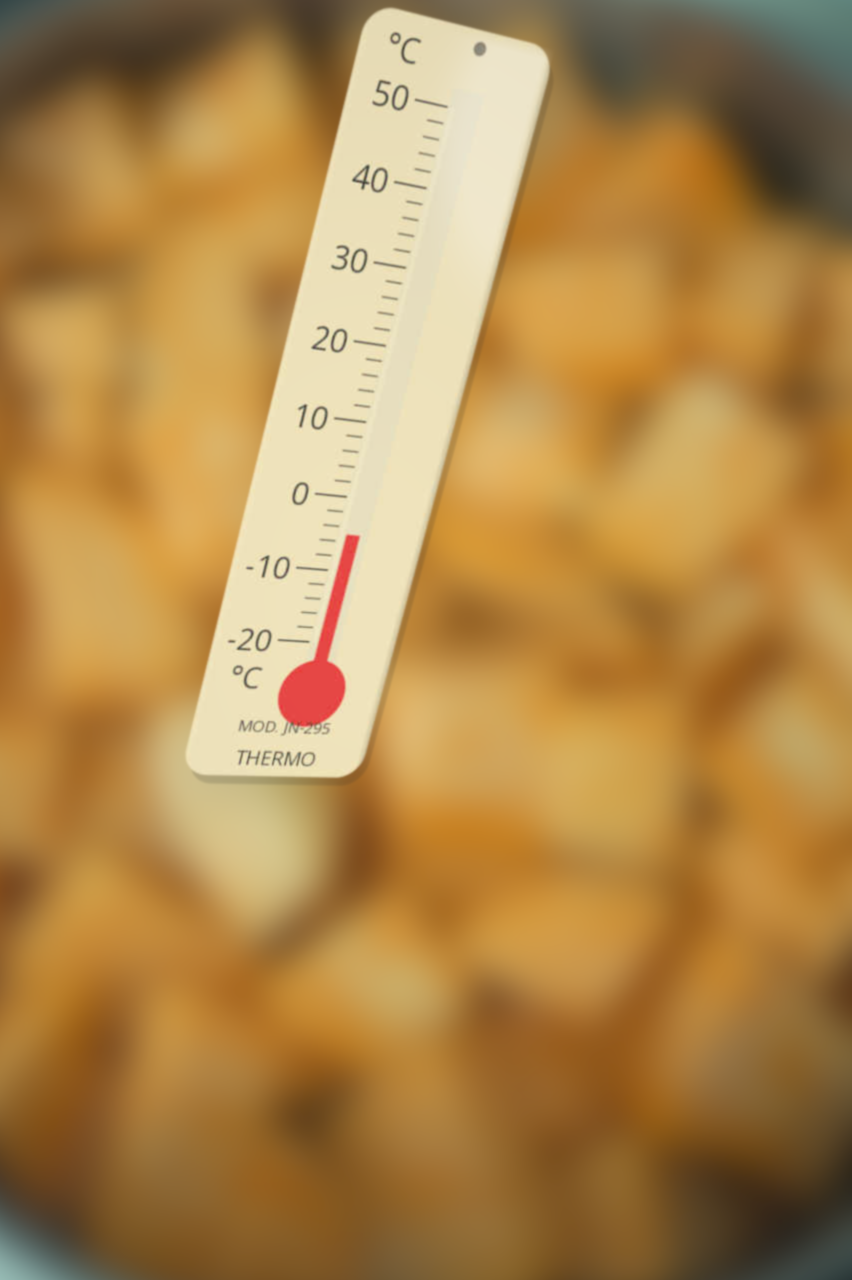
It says -5; °C
